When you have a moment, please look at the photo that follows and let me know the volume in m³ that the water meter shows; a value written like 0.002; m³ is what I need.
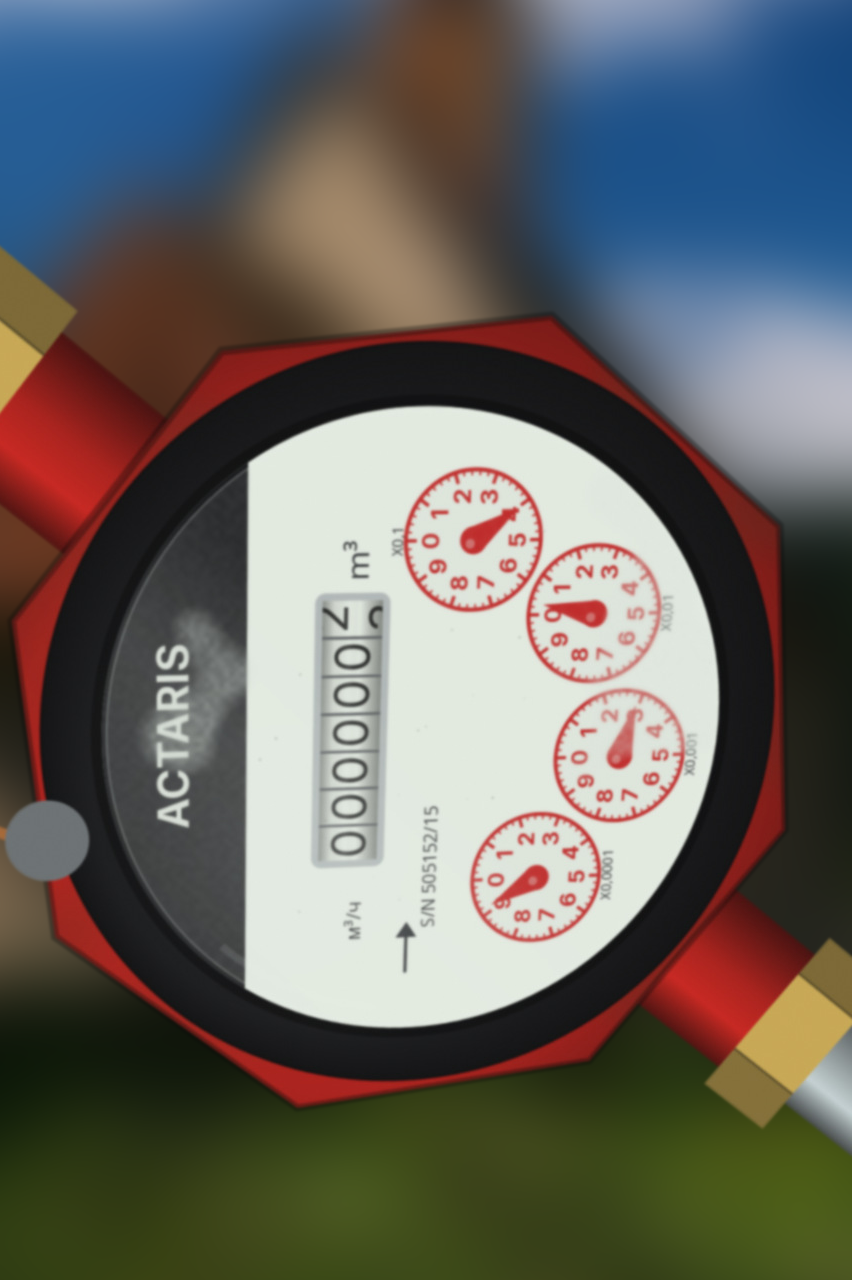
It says 2.4029; m³
